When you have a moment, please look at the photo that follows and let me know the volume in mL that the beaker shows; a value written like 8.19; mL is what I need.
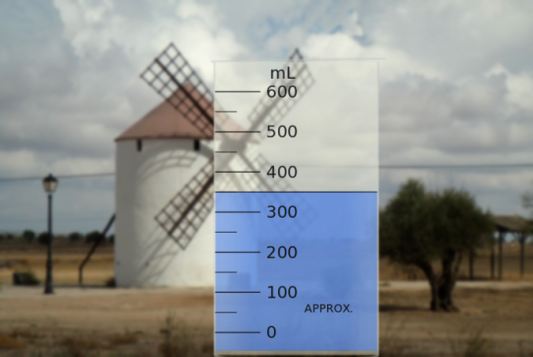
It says 350; mL
